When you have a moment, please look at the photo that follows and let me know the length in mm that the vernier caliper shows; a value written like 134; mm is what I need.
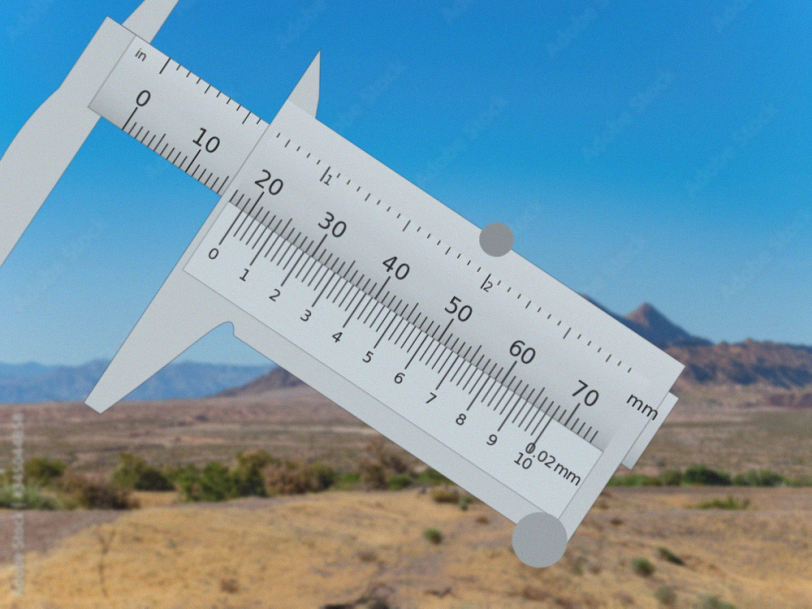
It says 19.0; mm
